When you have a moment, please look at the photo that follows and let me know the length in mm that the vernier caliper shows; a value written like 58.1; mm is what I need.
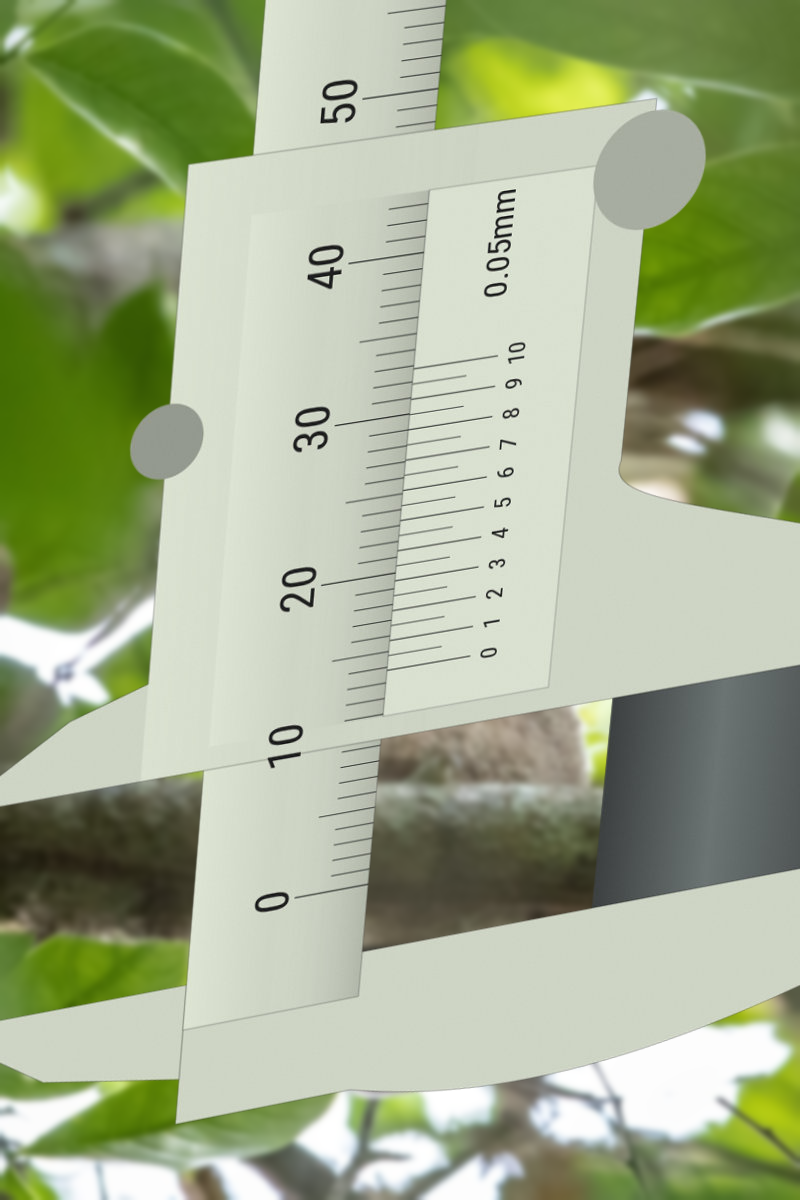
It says 13.8; mm
